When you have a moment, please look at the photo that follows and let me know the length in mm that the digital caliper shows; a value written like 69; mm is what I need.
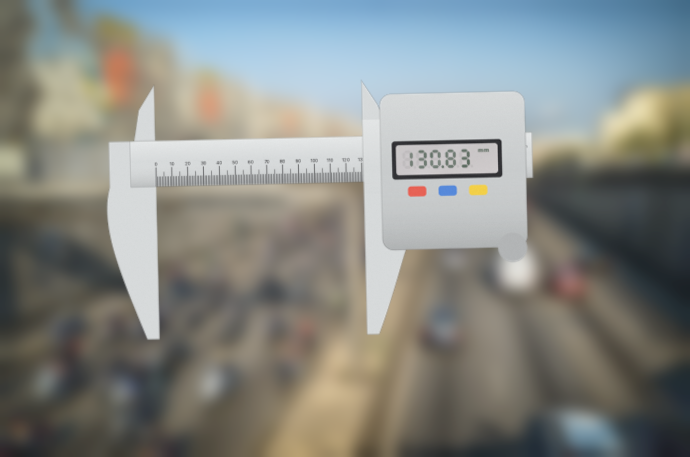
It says 130.83; mm
